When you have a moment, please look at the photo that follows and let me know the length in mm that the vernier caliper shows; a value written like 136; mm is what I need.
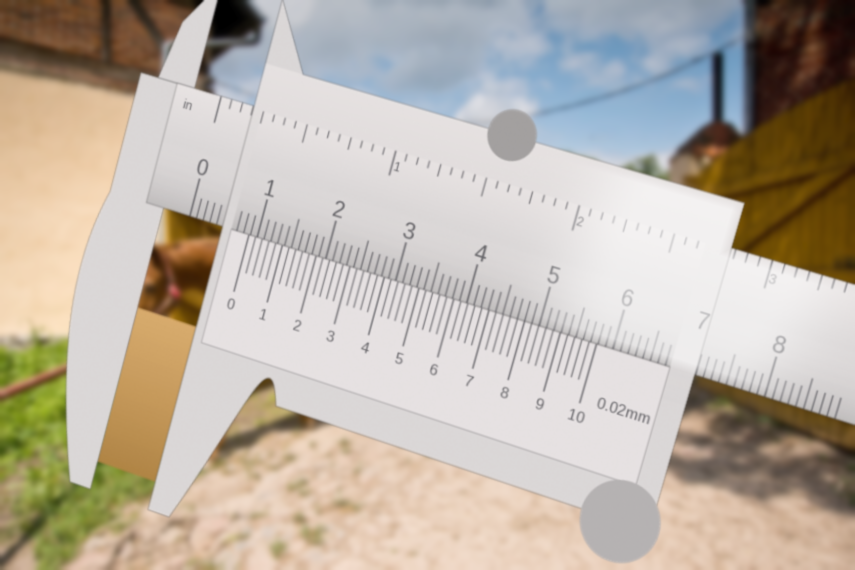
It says 8.8; mm
